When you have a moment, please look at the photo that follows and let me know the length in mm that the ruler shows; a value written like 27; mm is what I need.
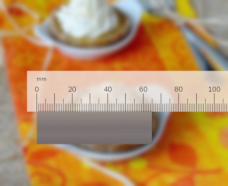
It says 65; mm
